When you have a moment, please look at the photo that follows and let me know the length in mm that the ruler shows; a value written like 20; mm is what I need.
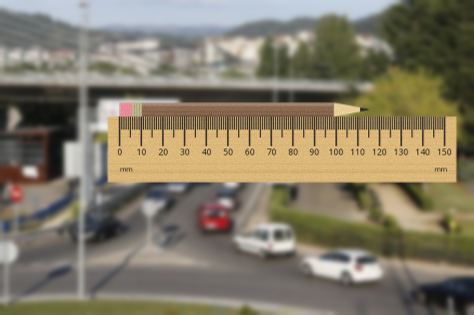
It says 115; mm
